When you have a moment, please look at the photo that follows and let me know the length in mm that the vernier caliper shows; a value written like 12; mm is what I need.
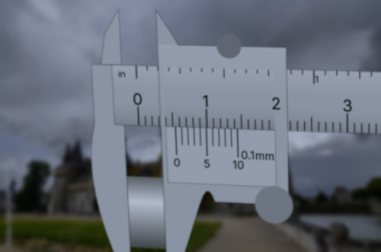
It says 5.4; mm
